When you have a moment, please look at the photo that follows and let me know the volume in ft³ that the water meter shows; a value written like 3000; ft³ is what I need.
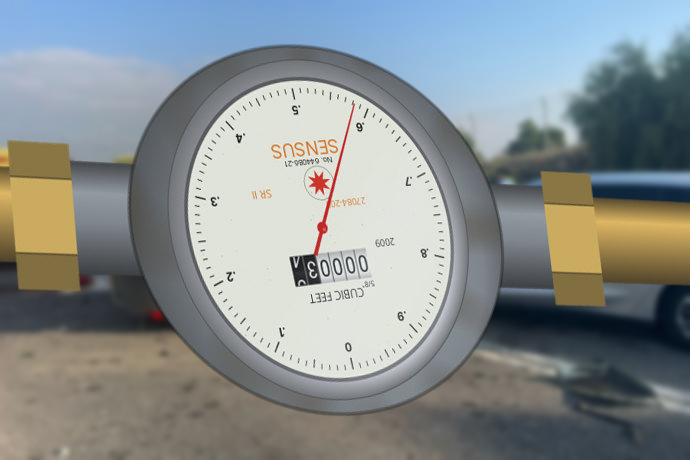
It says 33.58; ft³
